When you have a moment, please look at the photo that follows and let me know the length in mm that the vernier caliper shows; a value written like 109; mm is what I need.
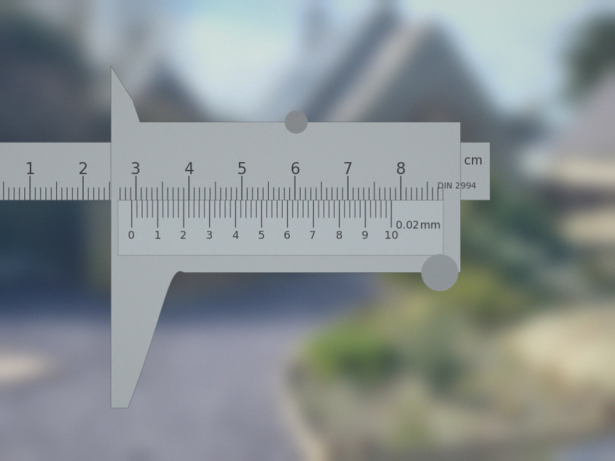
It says 29.2; mm
